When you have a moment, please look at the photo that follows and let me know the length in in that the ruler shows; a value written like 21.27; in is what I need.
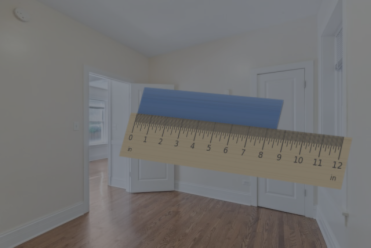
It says 8.5; in
